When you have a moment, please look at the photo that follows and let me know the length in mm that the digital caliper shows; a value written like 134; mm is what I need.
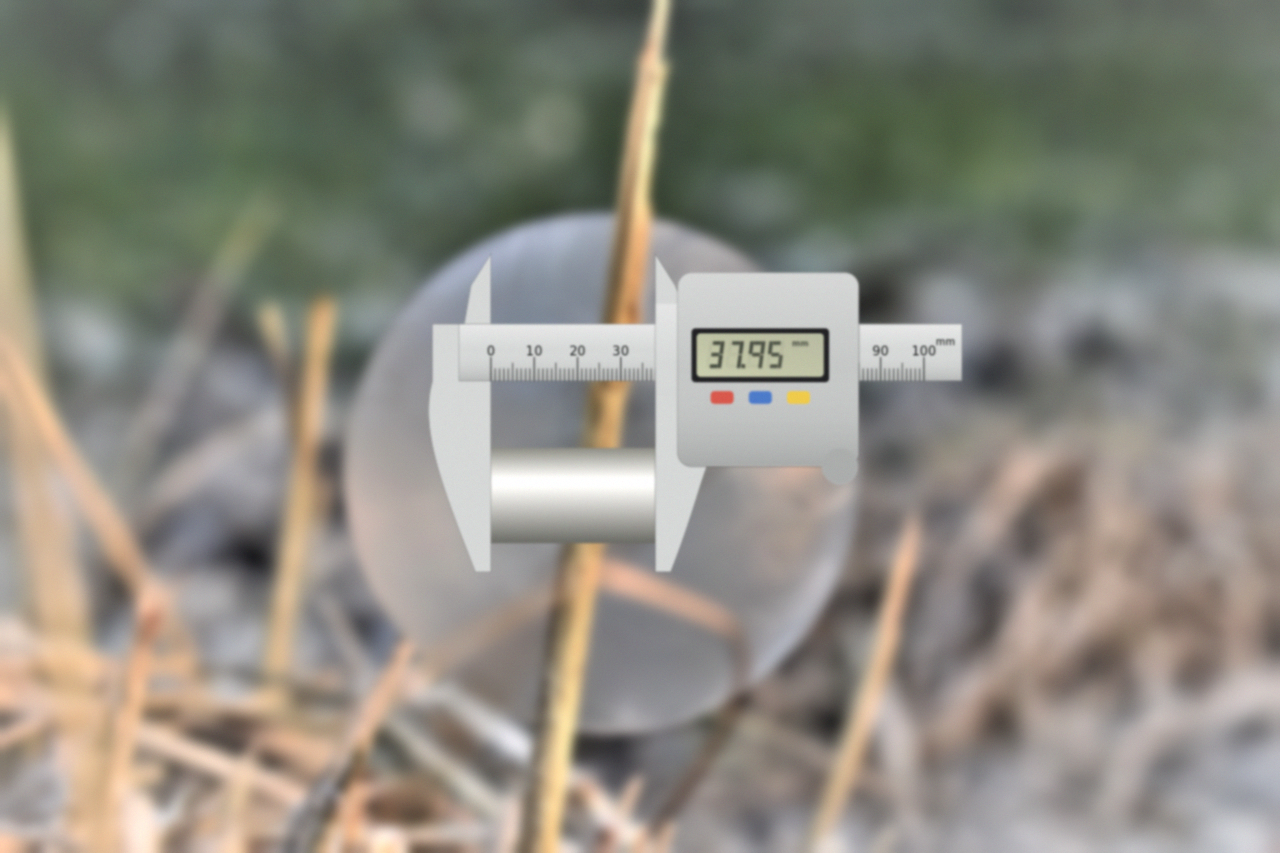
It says 37.95; mm
